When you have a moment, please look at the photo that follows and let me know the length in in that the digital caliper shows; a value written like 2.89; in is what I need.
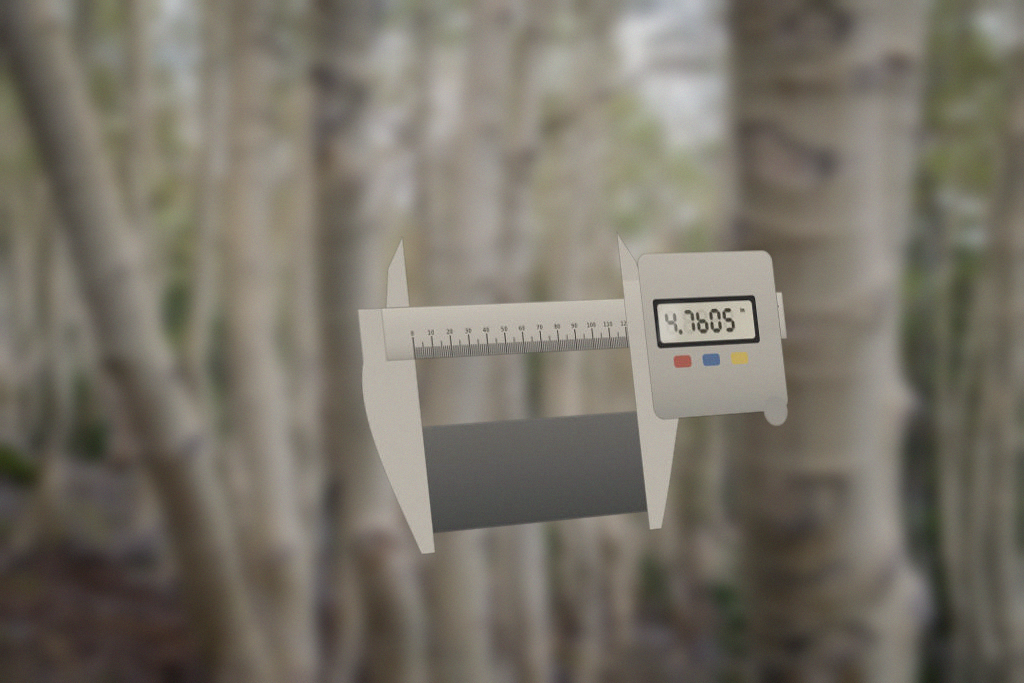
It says 4.7605; in
